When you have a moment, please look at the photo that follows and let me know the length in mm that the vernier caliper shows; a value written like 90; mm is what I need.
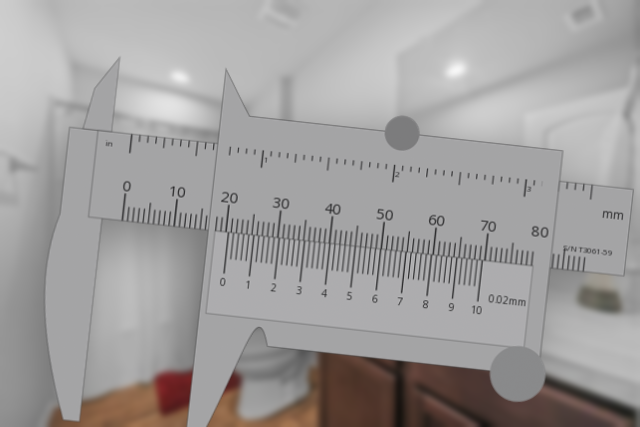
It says 20.5; mm
